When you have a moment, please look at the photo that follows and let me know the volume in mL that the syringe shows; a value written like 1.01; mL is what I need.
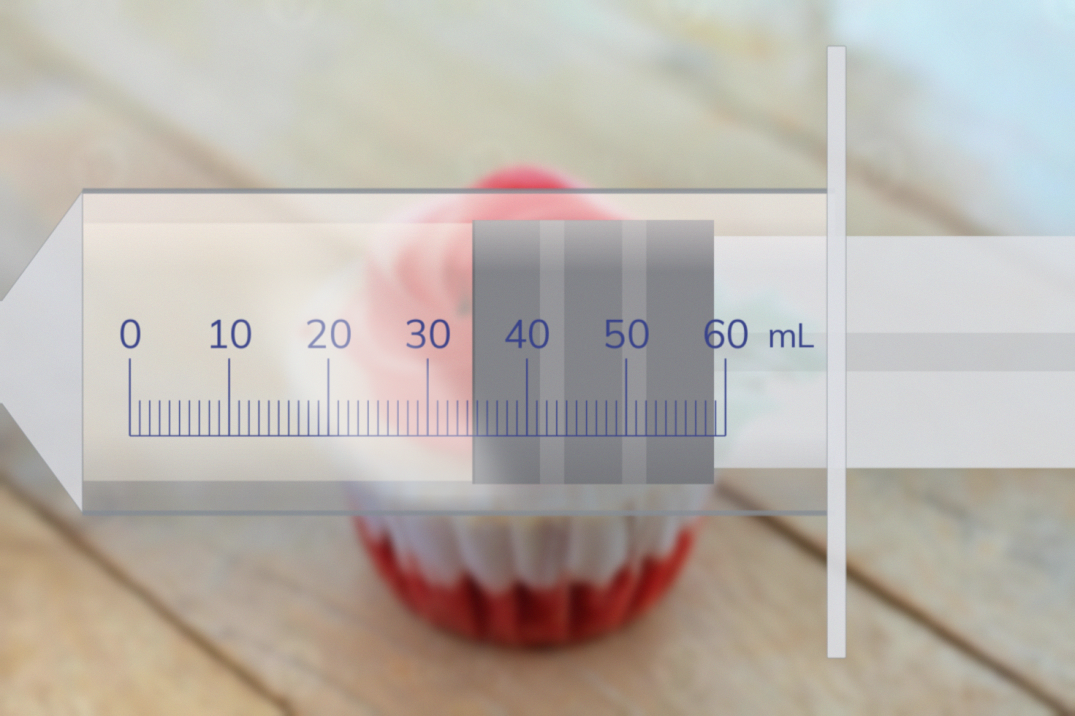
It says 34.5; mL
